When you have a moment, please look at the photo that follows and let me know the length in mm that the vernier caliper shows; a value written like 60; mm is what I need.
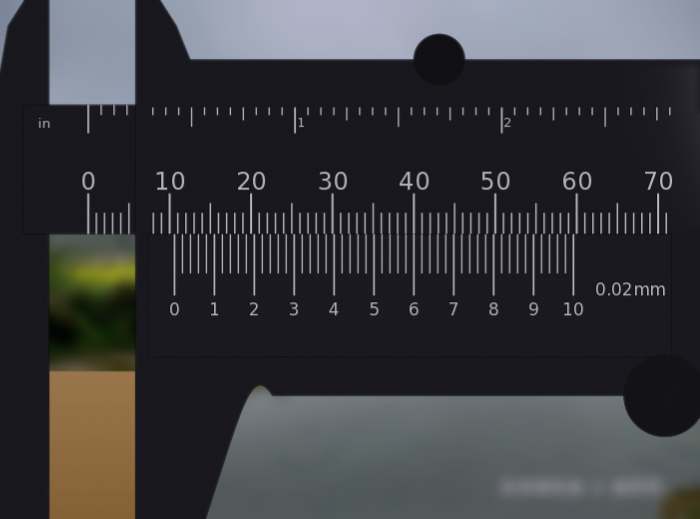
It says 10.6; mm
